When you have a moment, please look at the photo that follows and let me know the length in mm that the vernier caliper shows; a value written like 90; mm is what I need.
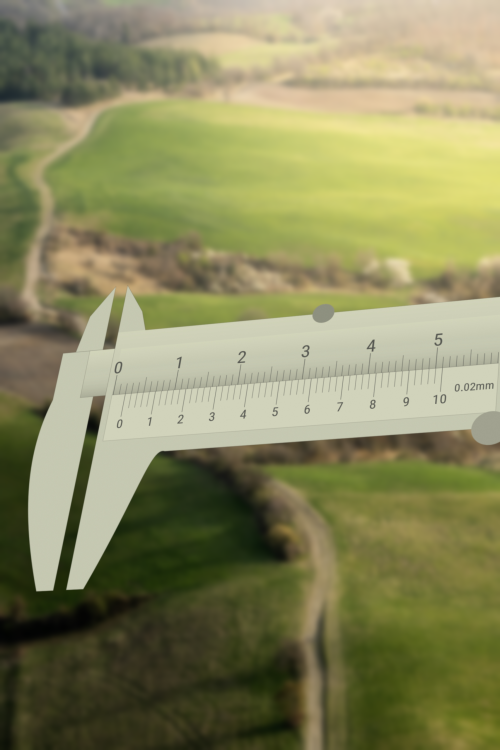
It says 2.0; mm
